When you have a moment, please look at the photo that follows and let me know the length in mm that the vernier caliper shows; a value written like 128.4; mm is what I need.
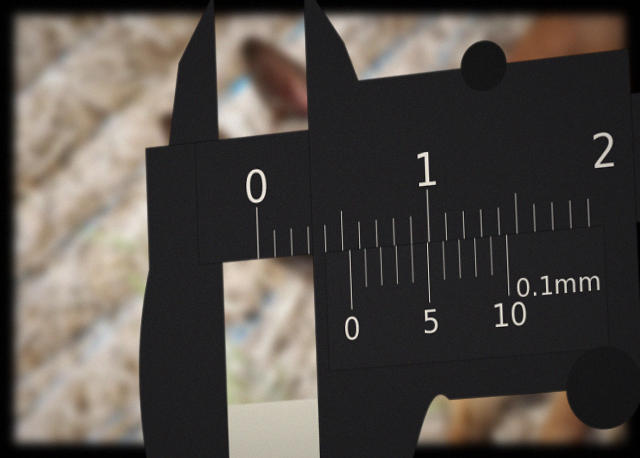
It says 5.4; mm
